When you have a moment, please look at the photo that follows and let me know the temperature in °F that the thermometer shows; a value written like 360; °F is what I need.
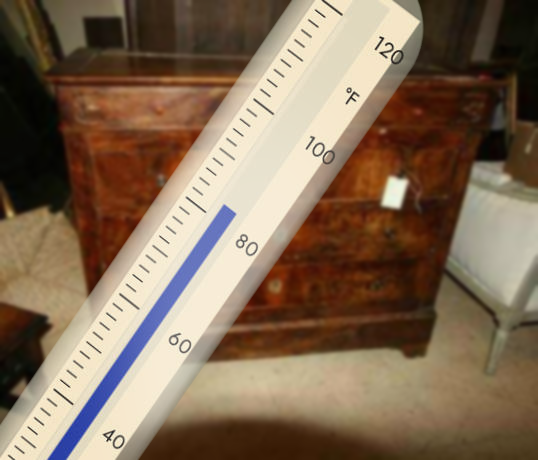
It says 83; °F
